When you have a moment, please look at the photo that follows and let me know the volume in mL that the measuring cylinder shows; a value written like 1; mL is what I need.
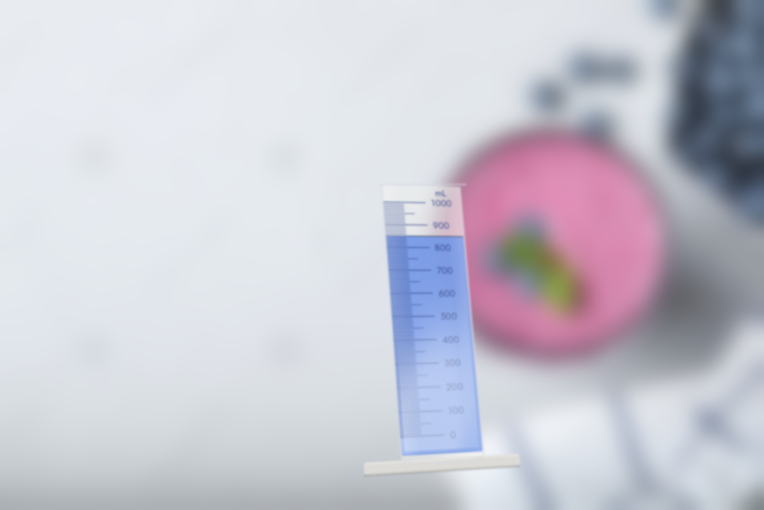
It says 850; mL
